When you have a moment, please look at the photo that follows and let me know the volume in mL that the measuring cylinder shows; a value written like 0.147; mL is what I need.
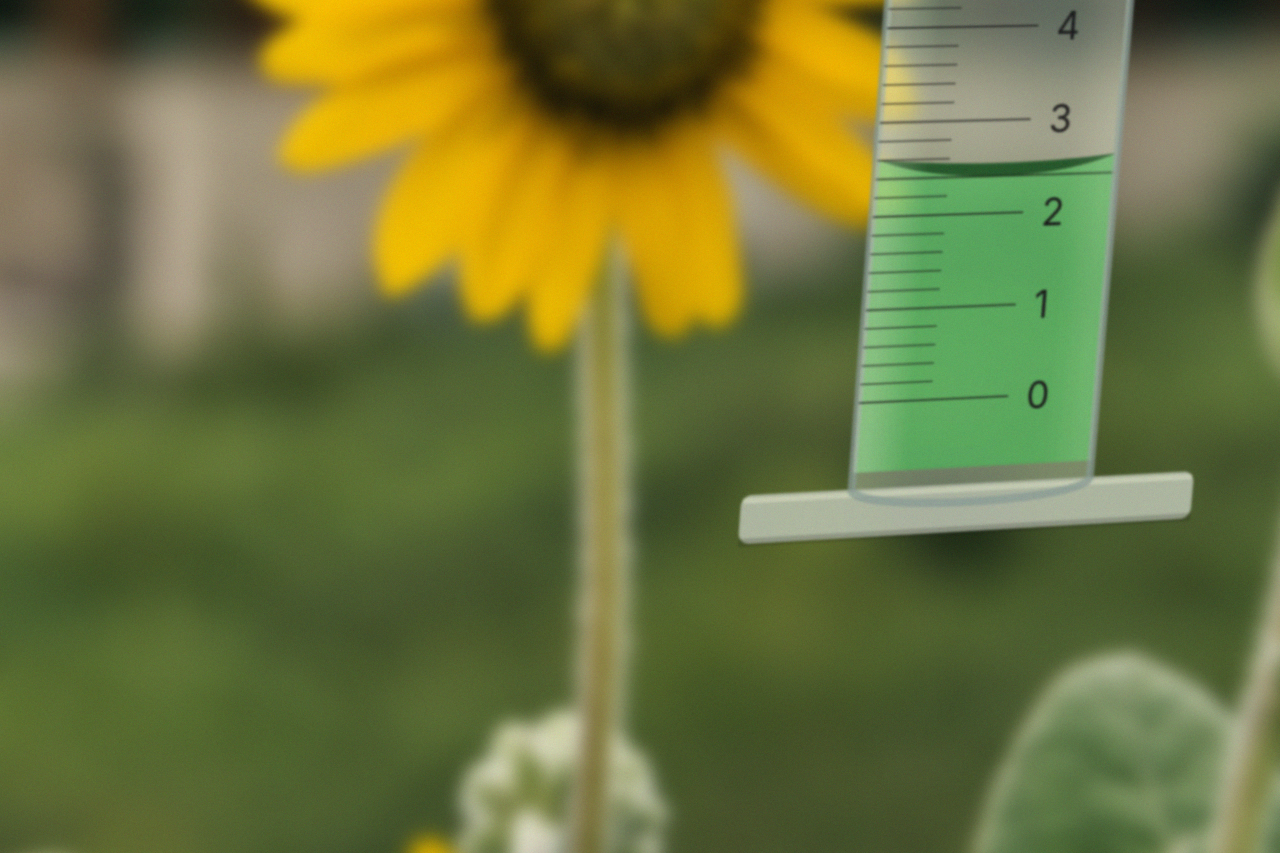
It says 2.4; mL
